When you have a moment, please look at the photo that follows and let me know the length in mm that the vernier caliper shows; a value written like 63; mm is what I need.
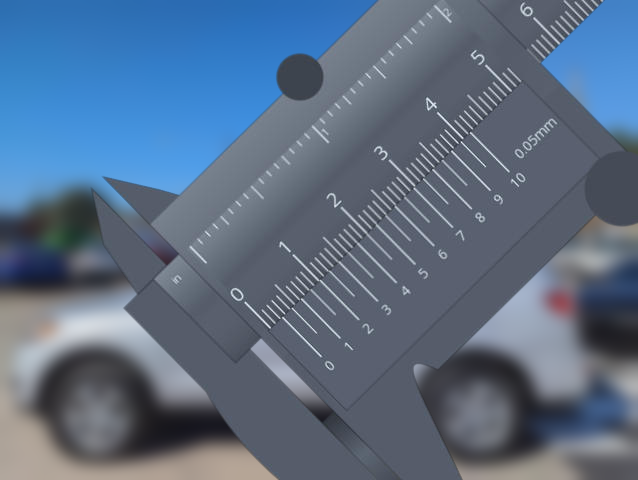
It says 2.4; mm
